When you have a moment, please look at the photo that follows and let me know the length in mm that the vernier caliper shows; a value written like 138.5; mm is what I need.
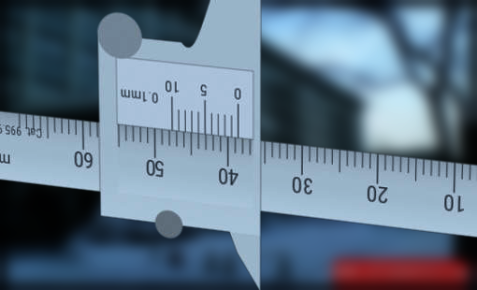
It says 38.6; mm
